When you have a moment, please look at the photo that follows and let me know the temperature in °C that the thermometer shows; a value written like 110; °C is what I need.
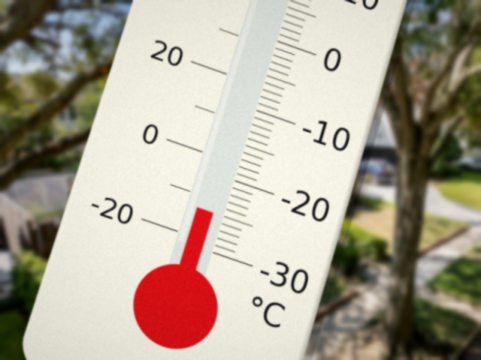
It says -25; °C
